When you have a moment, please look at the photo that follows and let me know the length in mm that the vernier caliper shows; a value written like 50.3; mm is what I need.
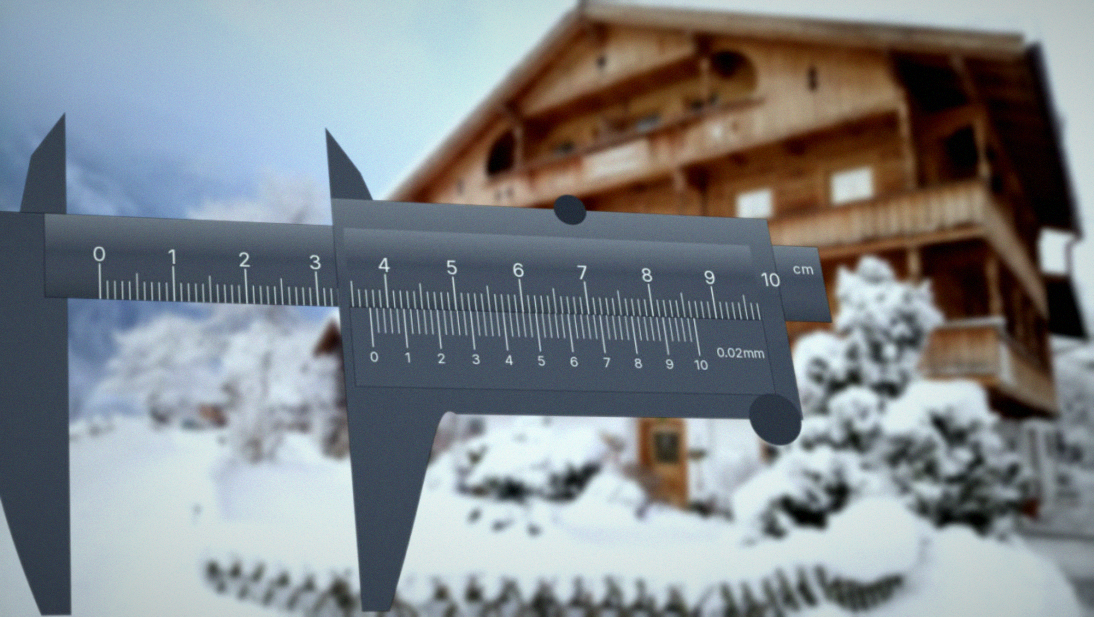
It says 37.4; mm
